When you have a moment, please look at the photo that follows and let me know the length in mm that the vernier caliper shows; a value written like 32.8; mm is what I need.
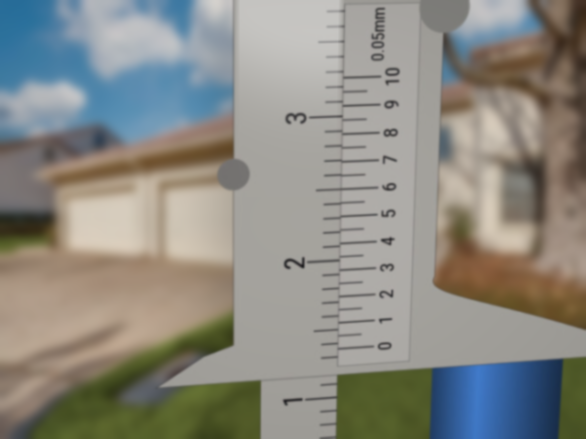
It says 13.6; mm
